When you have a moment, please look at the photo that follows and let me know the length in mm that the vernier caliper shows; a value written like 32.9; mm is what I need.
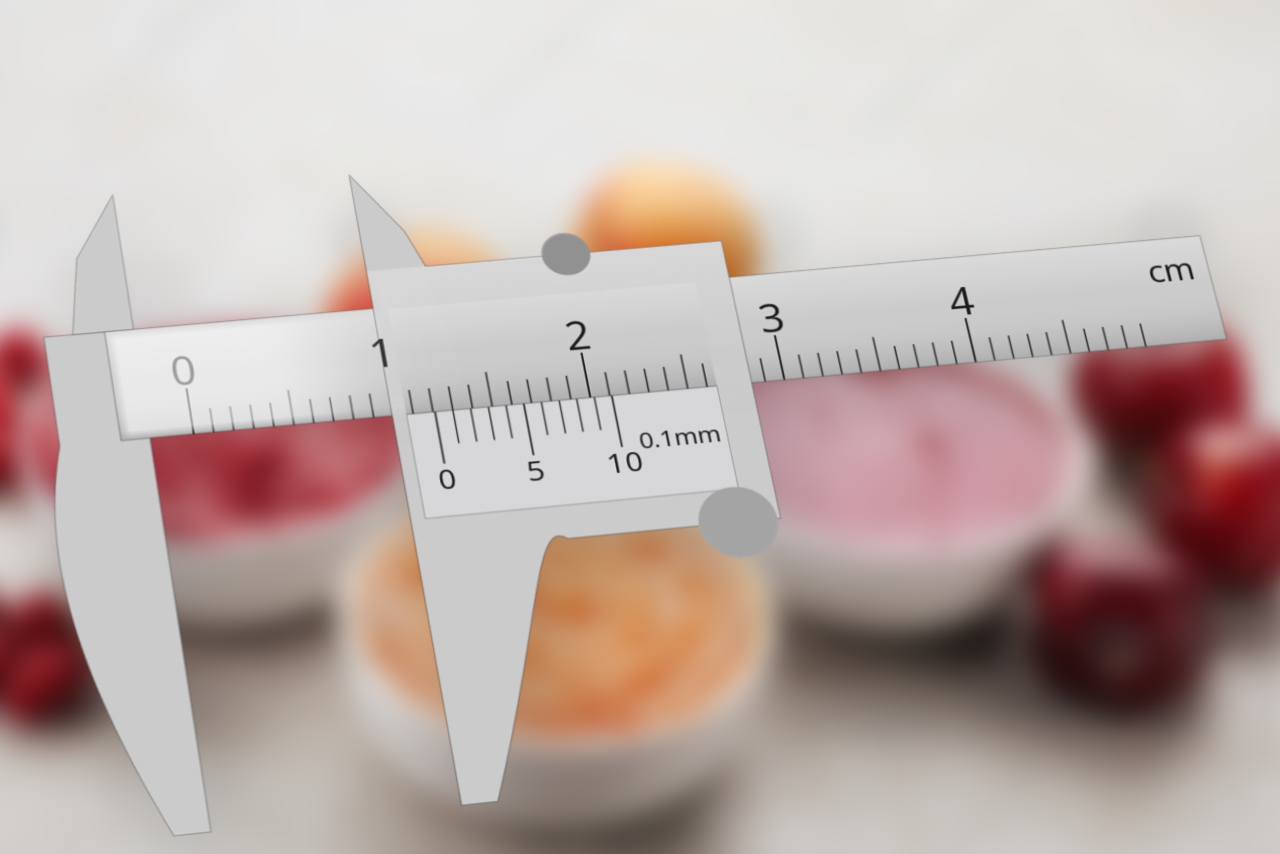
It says 12.1; mm
